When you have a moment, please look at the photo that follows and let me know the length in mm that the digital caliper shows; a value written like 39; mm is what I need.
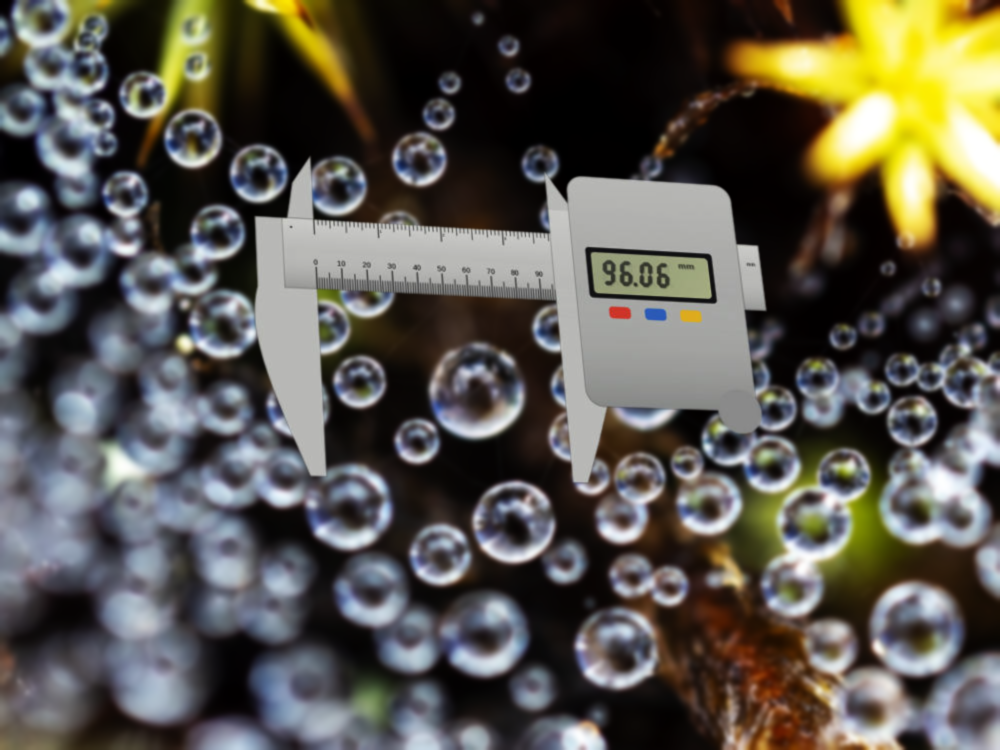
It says 96.06; mm
